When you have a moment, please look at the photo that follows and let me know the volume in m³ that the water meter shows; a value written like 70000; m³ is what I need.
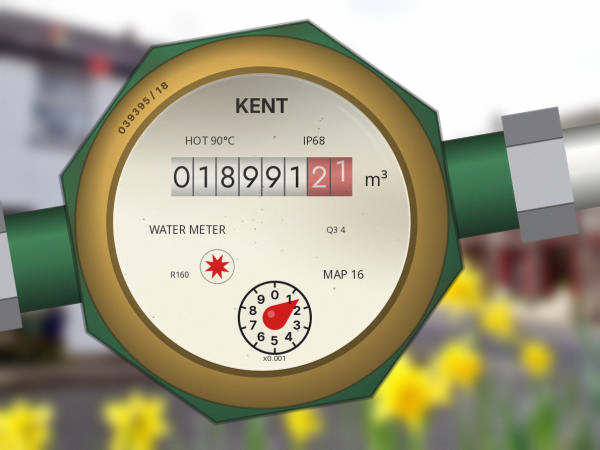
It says 18991.211; m³
